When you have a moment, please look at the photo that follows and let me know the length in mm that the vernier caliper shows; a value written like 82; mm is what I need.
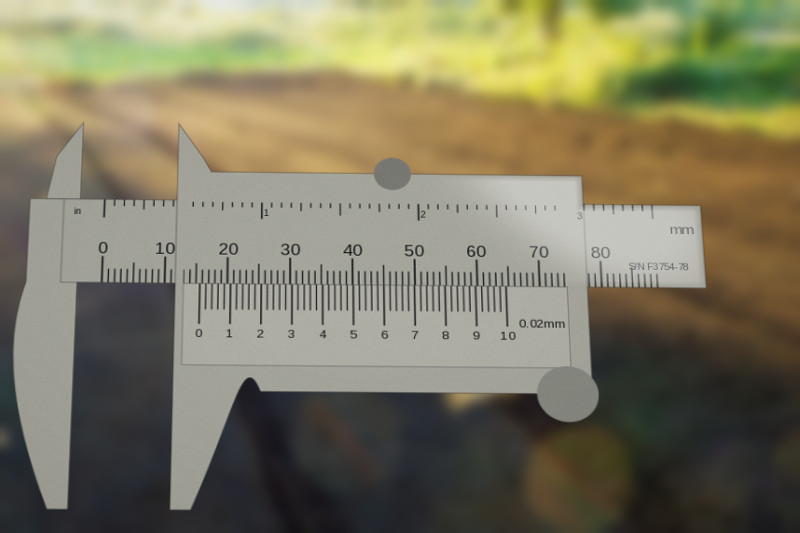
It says 15.6; mm
